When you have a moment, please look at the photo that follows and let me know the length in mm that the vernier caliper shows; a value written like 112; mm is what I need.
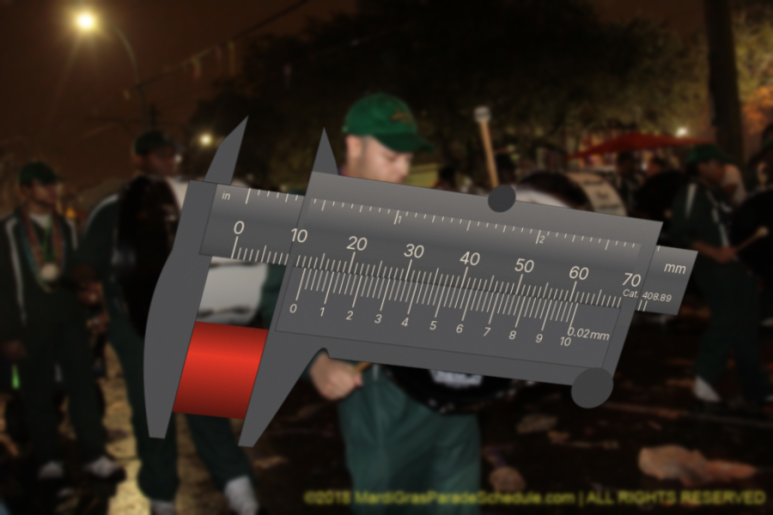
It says 12.5; mm
